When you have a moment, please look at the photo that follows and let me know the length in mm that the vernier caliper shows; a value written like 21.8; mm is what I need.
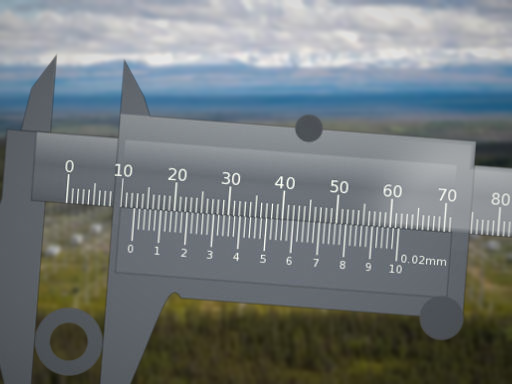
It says 12.6; mm
